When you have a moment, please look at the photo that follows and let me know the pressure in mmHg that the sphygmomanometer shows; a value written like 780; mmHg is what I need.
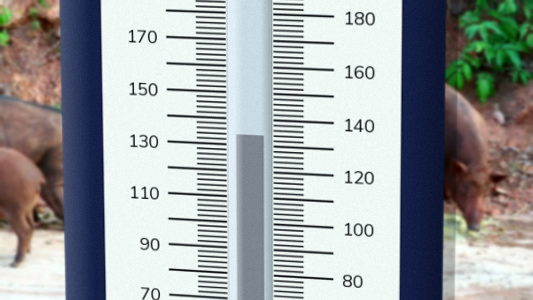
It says 134; mmHg
